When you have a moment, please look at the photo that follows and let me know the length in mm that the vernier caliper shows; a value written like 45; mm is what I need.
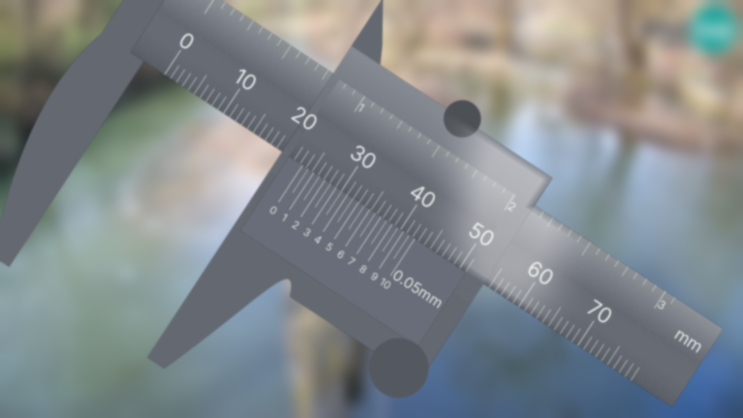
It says 23.4; mm
